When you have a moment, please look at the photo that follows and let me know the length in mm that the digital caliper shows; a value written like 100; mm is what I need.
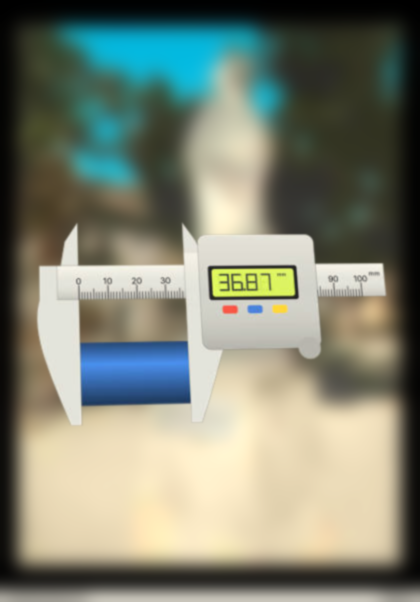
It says 36.87; mm
